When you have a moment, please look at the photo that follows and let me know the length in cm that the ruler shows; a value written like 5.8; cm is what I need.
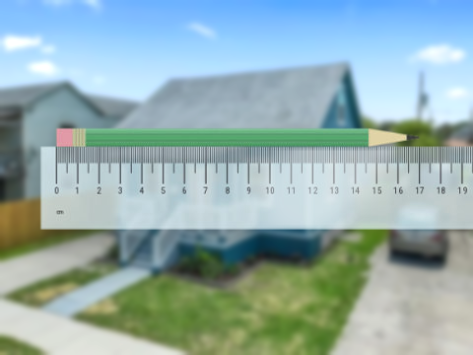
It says 17; cm
